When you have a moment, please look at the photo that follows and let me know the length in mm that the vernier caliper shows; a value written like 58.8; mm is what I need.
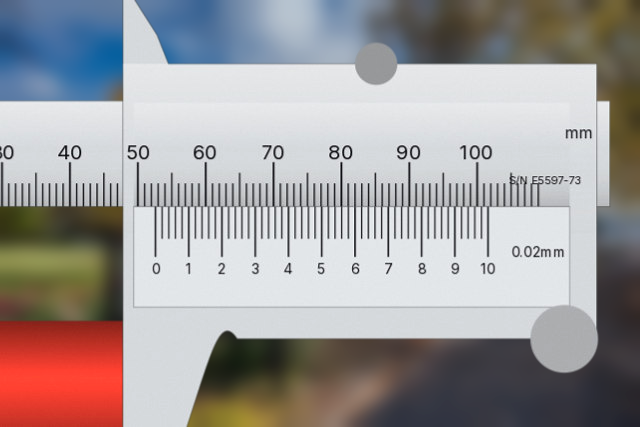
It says 52.6; mm
